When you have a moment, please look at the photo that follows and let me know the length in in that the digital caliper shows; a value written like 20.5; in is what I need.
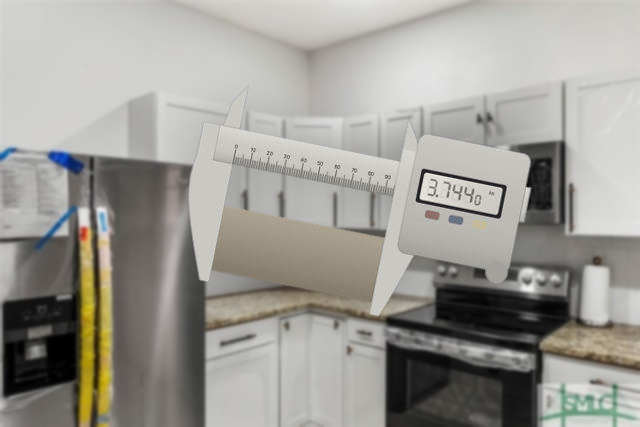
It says 3.7440; in
